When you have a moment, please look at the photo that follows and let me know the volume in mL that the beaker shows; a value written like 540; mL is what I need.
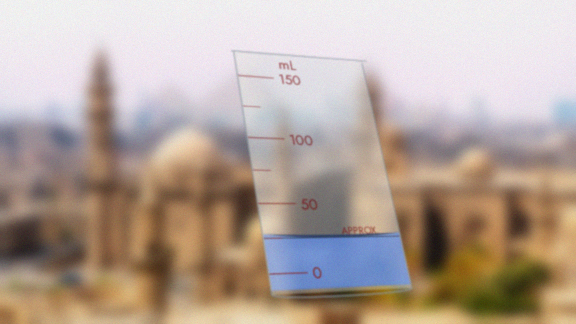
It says 25; mL
